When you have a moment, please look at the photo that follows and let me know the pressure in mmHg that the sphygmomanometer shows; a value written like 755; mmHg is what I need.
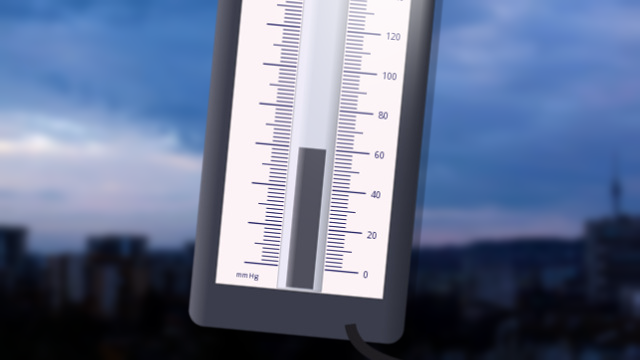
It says 60; mmHg
